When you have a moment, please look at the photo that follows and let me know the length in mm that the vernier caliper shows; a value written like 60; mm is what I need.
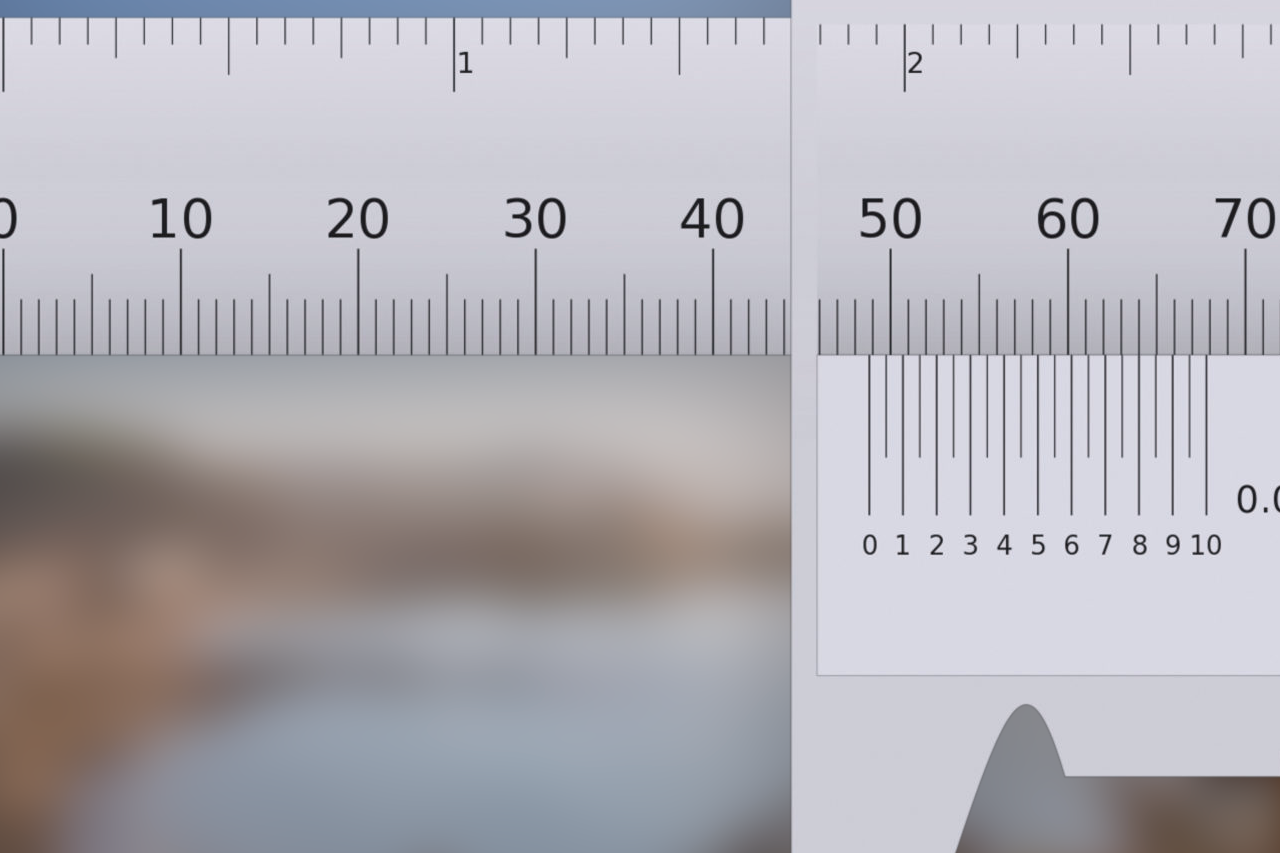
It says 48.8; mm
